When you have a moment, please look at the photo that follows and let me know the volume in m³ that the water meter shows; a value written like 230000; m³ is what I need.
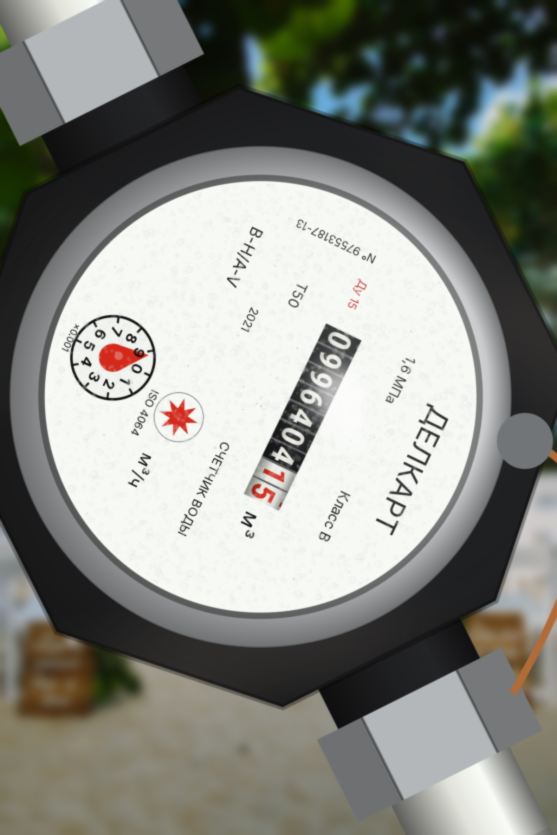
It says 996404.149; m³
